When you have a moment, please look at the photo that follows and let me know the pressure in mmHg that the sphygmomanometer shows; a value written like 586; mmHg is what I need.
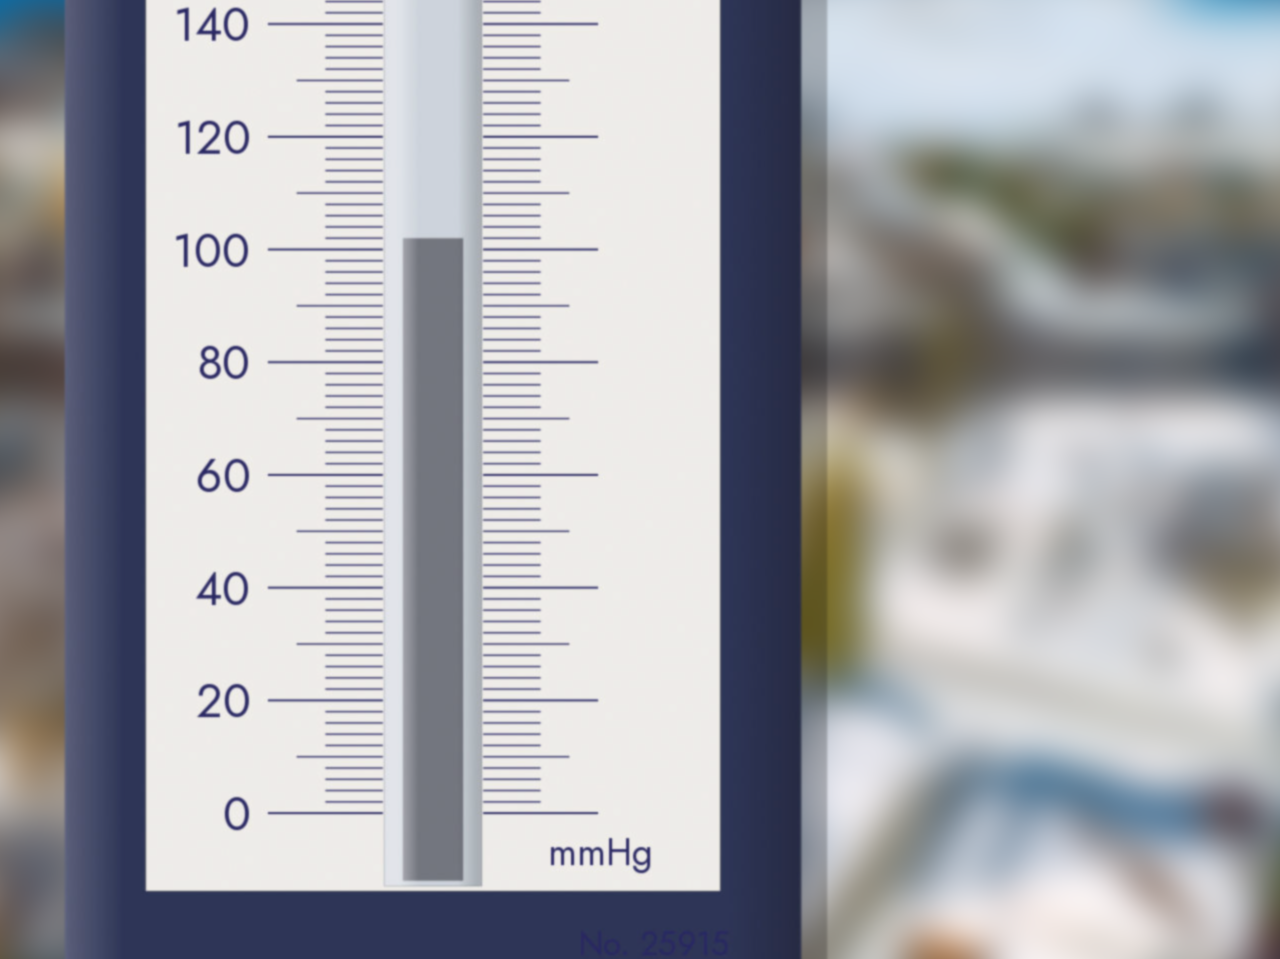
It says 102; mmHg
